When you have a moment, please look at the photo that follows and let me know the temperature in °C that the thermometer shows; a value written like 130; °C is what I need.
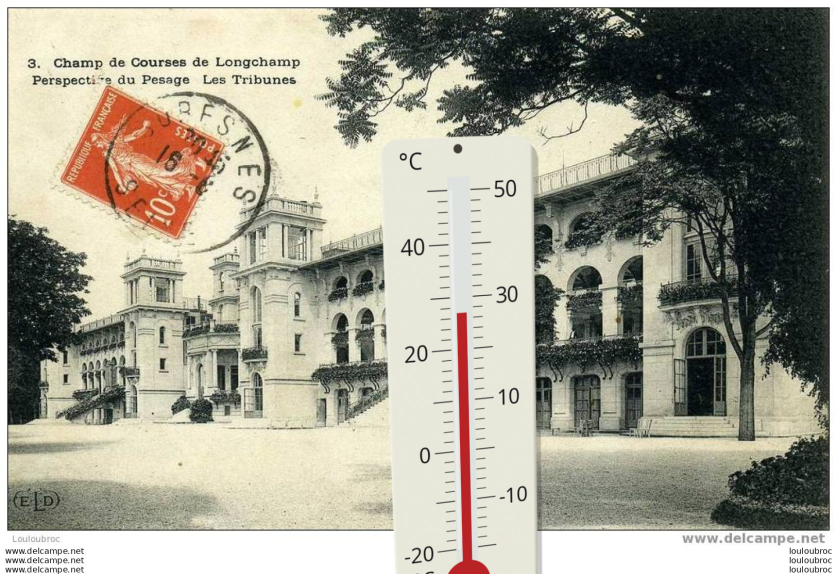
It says 27; °C
